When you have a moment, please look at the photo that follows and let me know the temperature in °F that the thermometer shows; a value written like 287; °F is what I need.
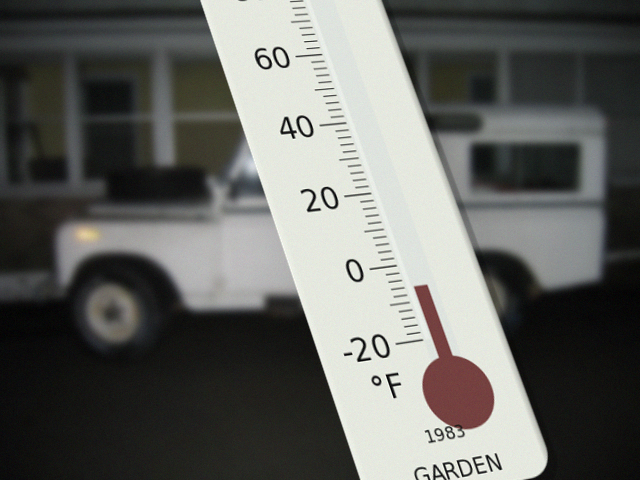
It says -6; °F
